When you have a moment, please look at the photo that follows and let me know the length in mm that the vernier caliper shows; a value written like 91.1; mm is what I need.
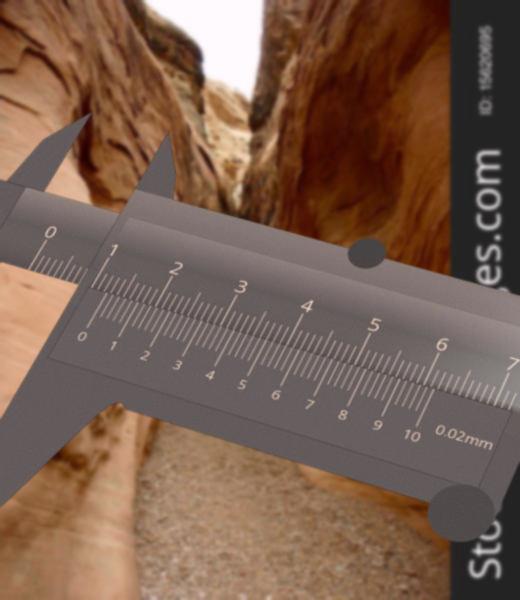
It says 12.5; mm
